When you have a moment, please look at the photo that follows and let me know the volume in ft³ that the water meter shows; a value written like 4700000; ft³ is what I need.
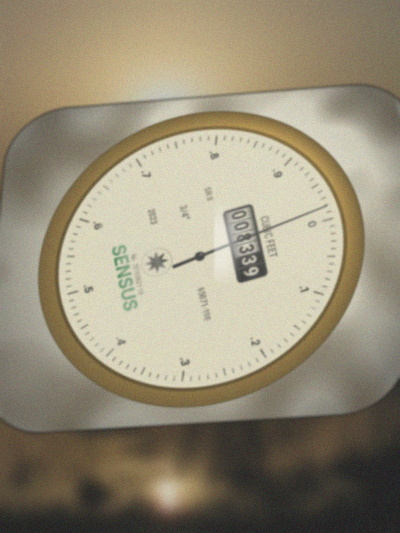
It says 8338.98; ft³
